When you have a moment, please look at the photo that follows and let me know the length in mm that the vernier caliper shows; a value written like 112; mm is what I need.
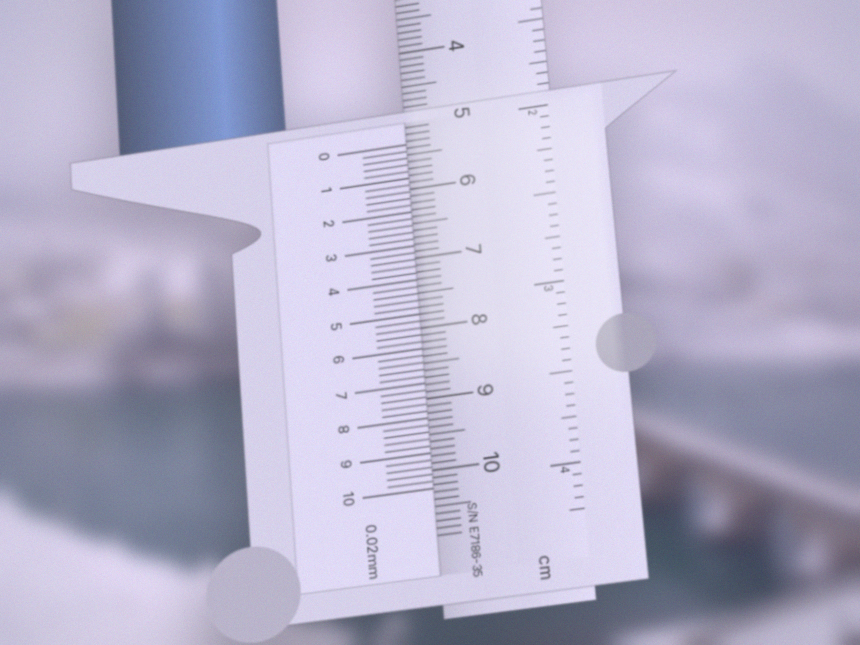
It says 53.5; mm
